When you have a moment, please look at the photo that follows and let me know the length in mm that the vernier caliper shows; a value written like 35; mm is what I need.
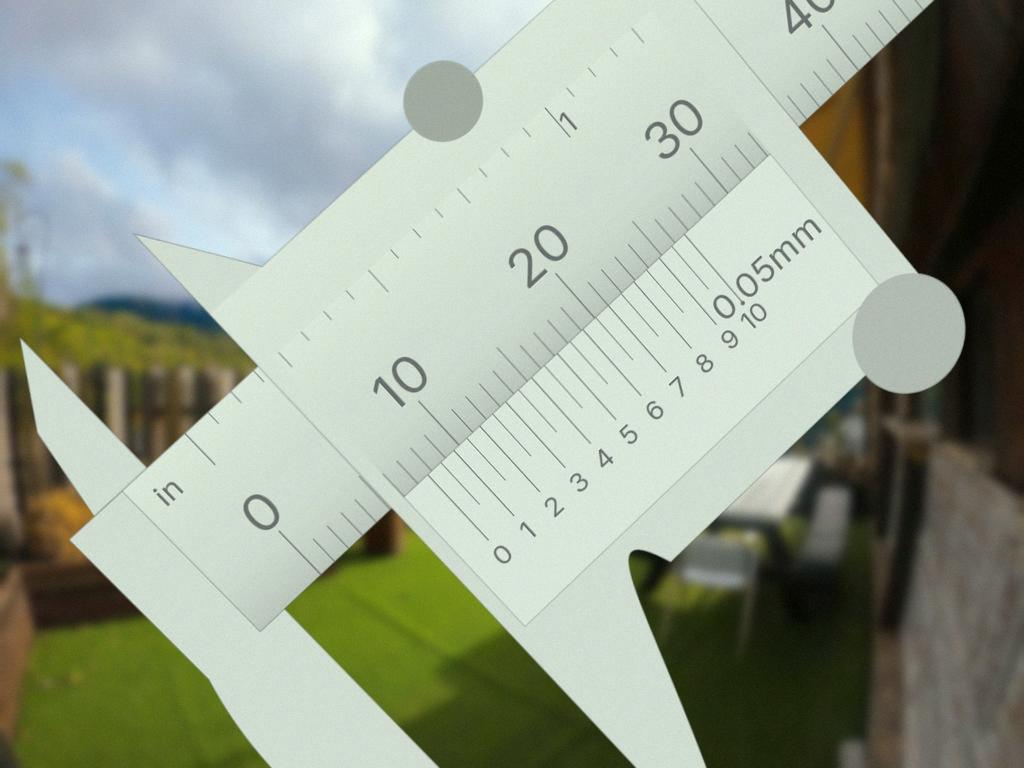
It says 7.7; mm
